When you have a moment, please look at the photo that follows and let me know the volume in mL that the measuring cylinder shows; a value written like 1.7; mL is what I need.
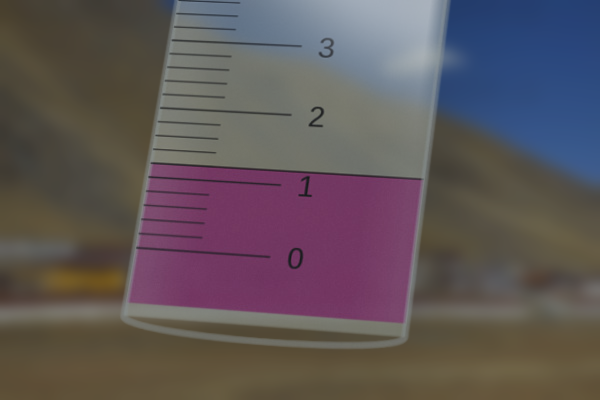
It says 1.2; mL
